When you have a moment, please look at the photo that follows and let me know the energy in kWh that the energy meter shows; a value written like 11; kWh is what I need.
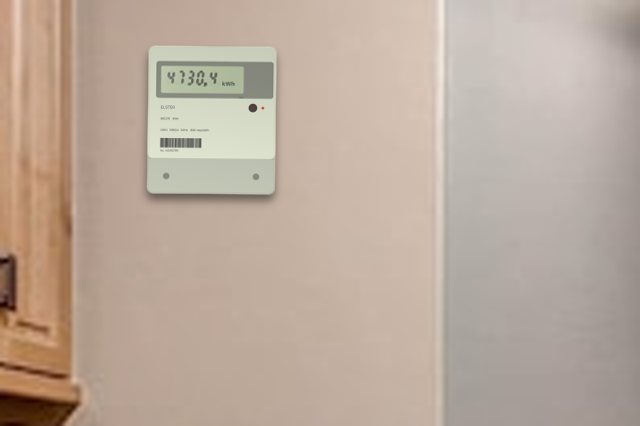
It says 4730.4; kWh
